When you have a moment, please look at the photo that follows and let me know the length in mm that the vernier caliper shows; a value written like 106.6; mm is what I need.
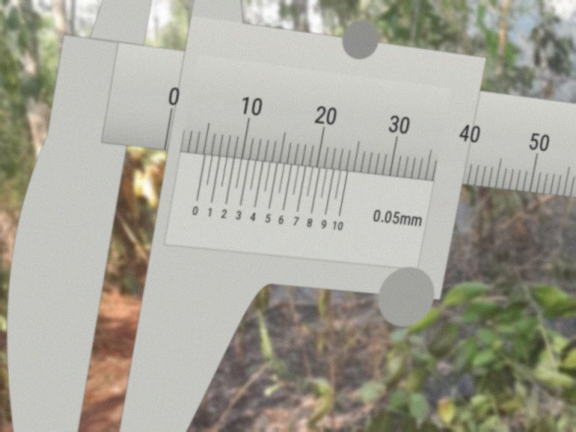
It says 5.2; mm
